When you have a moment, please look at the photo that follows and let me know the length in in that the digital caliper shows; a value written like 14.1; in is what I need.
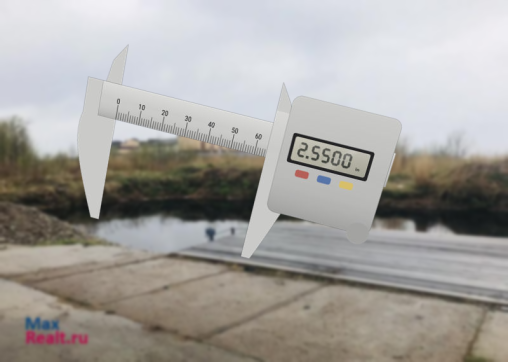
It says 2.5500; in
